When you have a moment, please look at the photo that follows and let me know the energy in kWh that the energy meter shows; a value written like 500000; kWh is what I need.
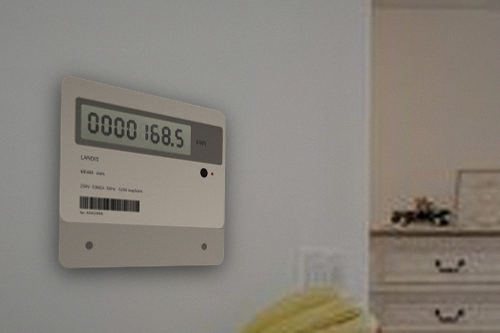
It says 168.5; kWh
